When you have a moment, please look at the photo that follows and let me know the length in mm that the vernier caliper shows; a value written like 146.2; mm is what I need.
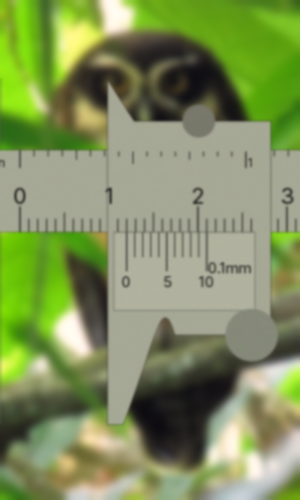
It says 12.0; mm
